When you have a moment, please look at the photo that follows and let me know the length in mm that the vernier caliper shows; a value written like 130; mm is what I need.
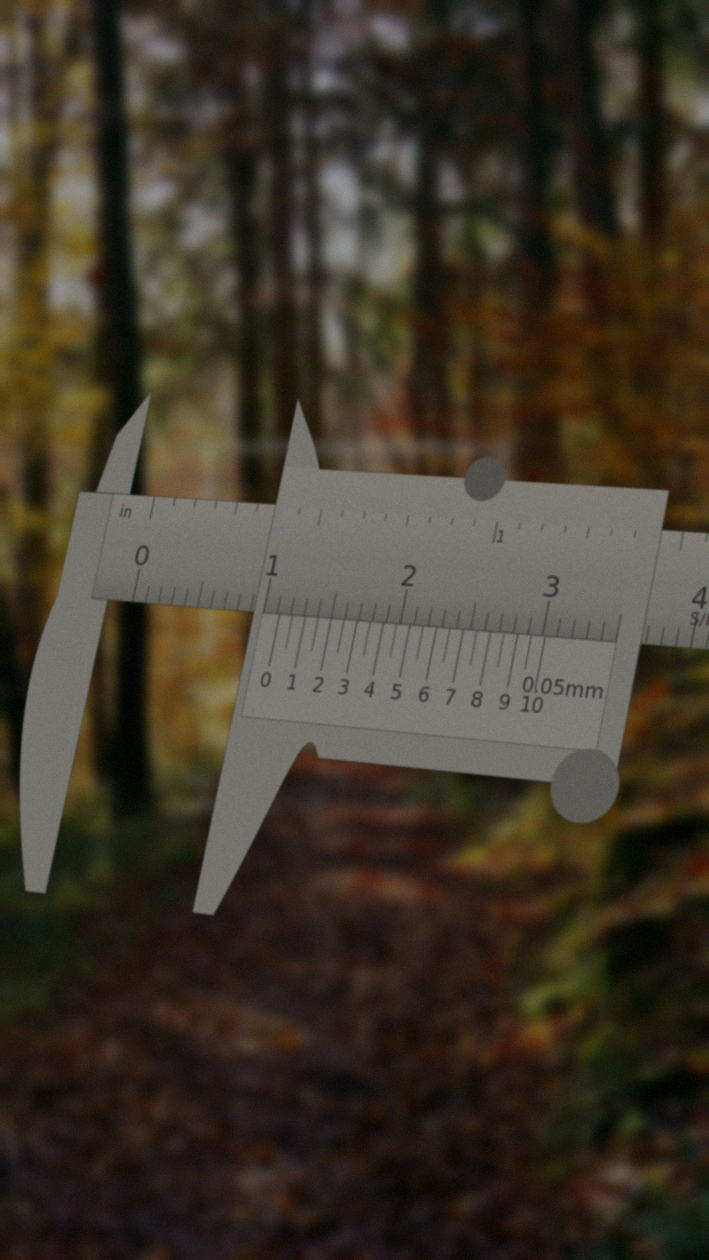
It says 11.2; mm
